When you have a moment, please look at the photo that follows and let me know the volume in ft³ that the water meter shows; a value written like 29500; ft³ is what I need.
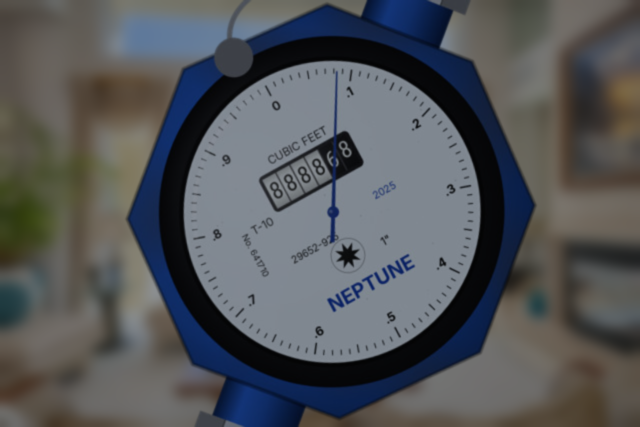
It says 888868.08; ft³
